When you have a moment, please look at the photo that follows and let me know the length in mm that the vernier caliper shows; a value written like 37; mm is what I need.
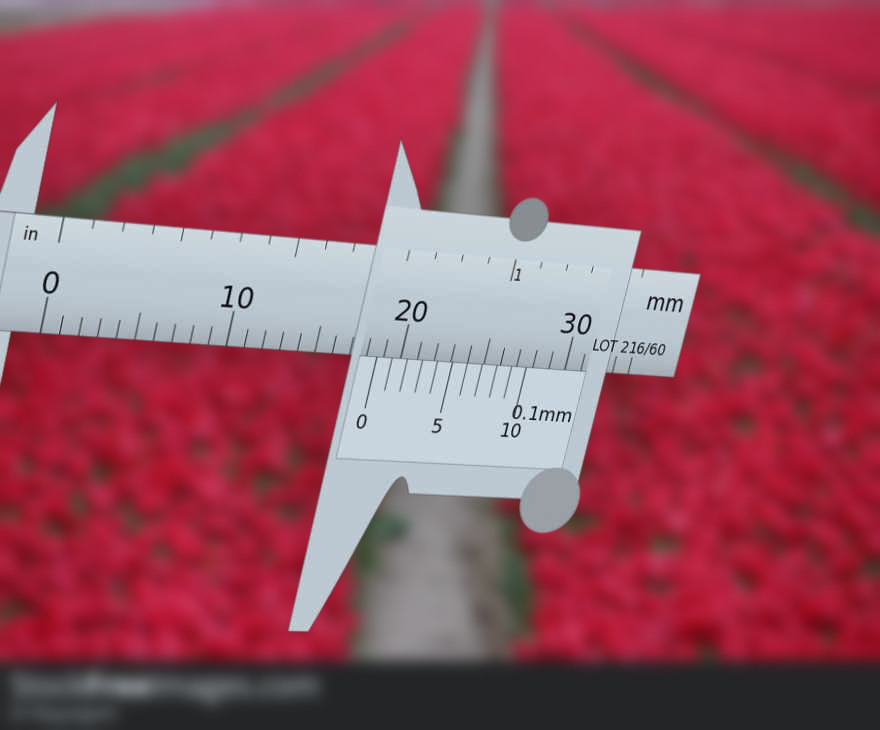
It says 18.6; mm
